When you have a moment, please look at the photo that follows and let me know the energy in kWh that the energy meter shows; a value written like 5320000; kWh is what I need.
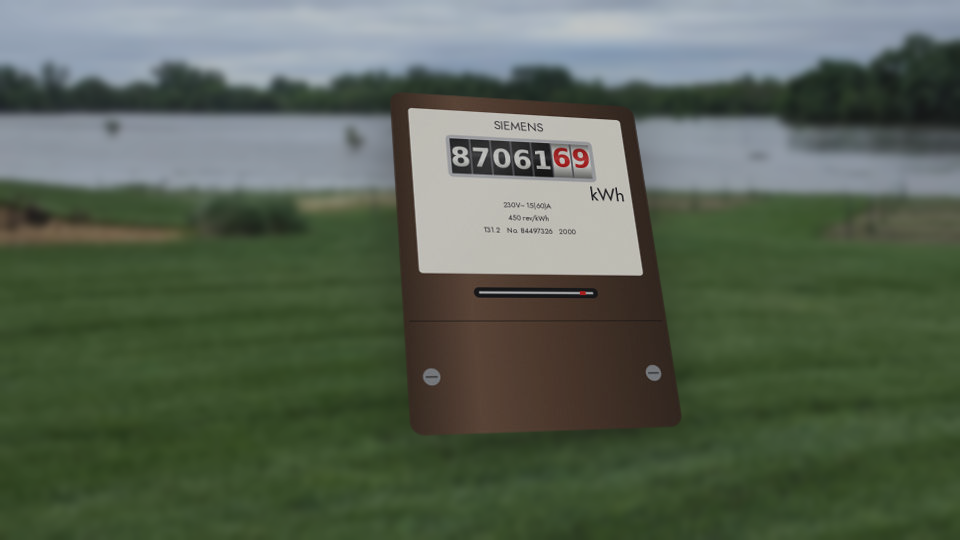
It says 87061.69; kWh
